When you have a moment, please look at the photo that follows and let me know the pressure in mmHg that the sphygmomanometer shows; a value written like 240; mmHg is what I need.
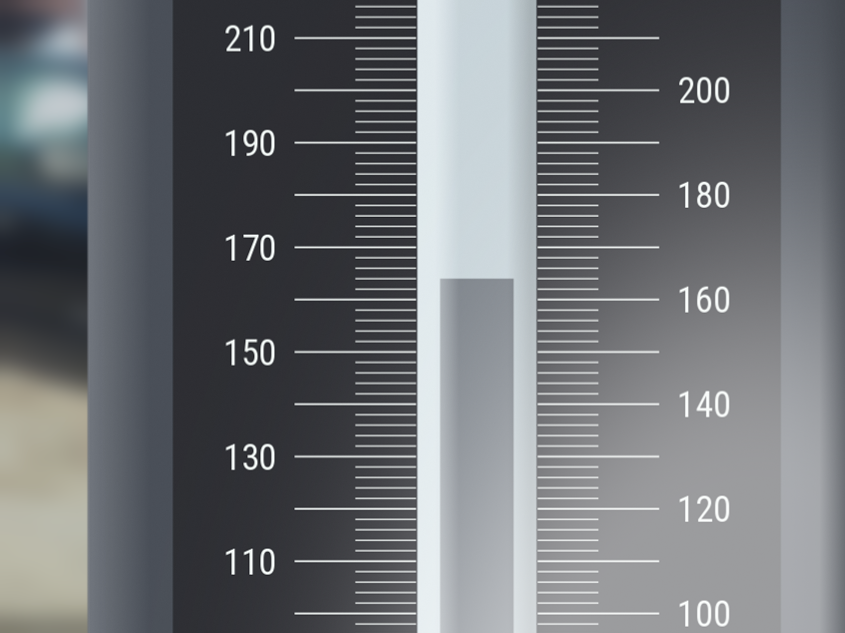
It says 164; mmHg
